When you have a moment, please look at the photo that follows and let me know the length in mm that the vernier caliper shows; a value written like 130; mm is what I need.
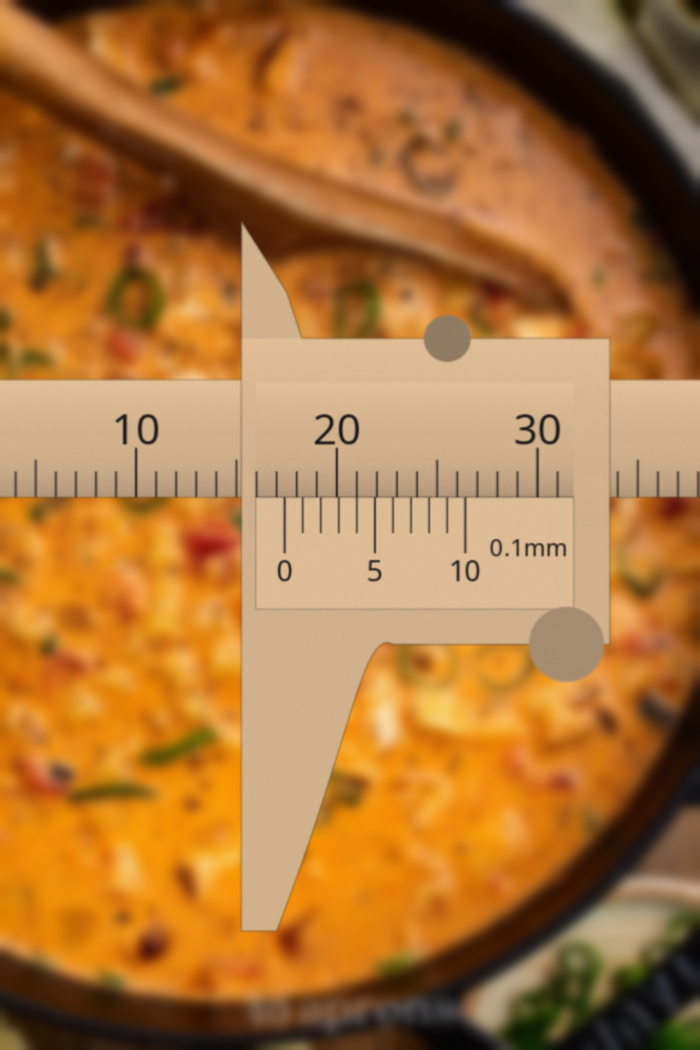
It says 17.4; mm
